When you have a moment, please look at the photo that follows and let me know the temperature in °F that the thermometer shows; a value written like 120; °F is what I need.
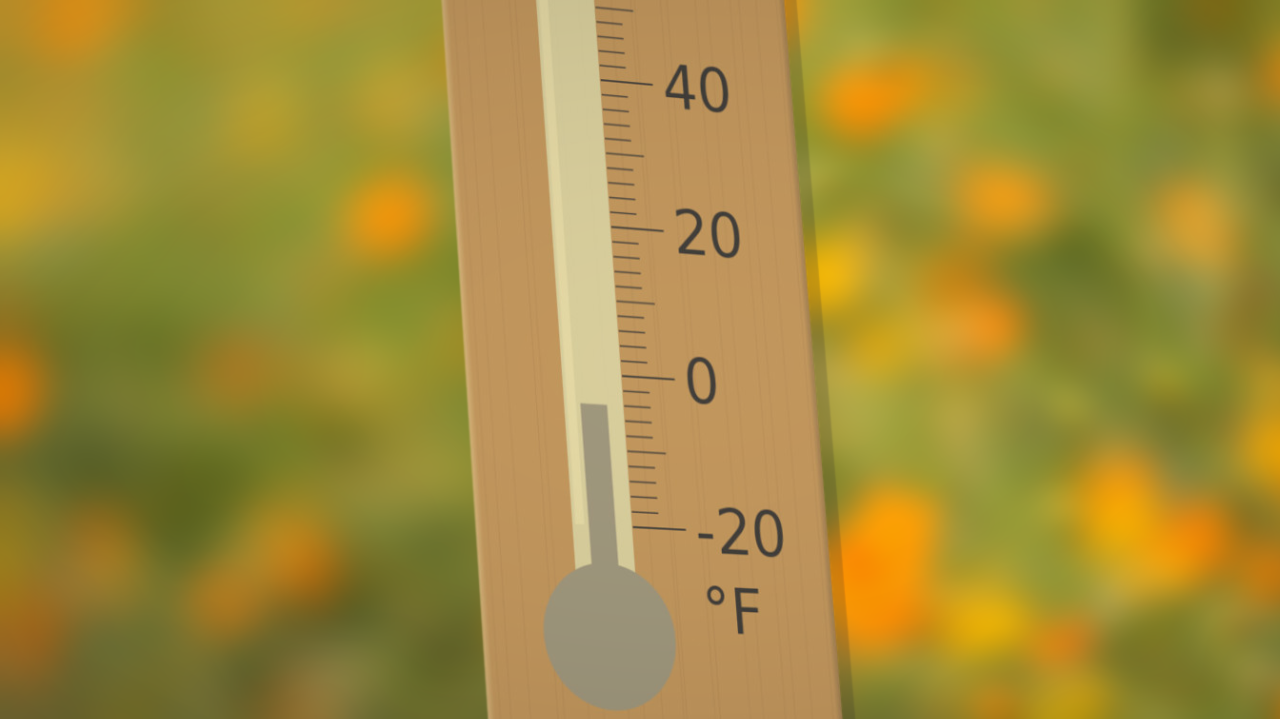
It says -4; °F
